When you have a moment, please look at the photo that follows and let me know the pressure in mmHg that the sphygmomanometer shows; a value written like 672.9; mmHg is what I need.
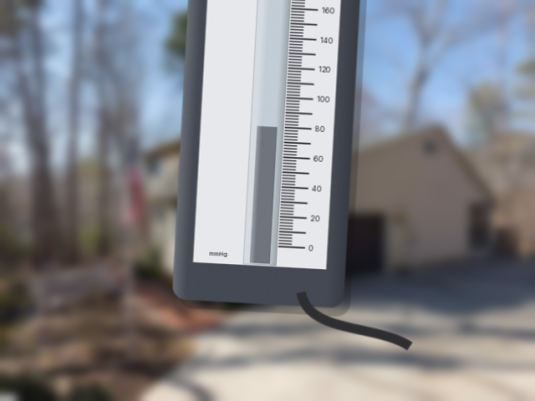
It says 80; mmHg
